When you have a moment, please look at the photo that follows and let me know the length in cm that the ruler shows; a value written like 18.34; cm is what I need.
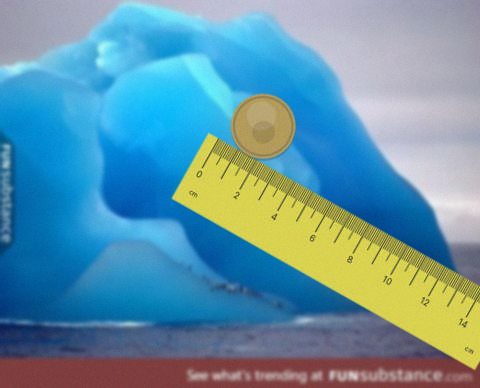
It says 3; cm
